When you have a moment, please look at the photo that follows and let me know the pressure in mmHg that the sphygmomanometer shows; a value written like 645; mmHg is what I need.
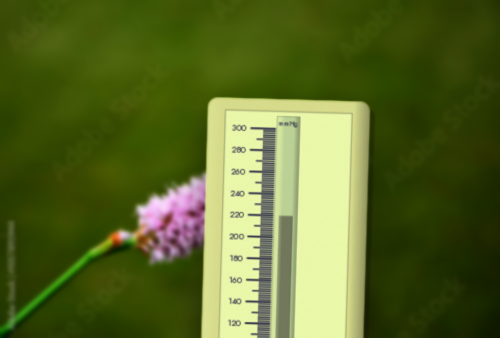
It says 220; mmHg
